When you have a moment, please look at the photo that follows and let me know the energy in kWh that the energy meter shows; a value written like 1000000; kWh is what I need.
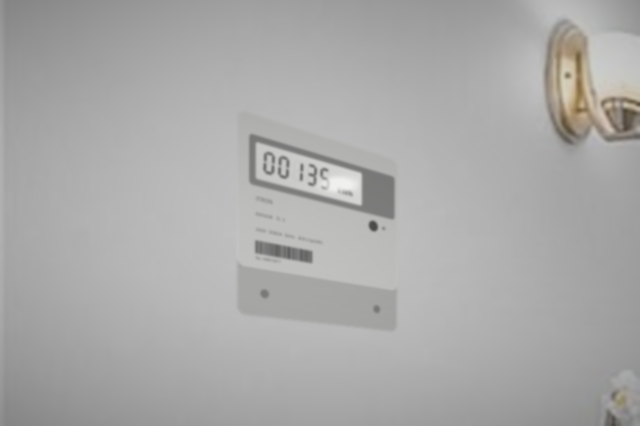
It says 135; kWh
